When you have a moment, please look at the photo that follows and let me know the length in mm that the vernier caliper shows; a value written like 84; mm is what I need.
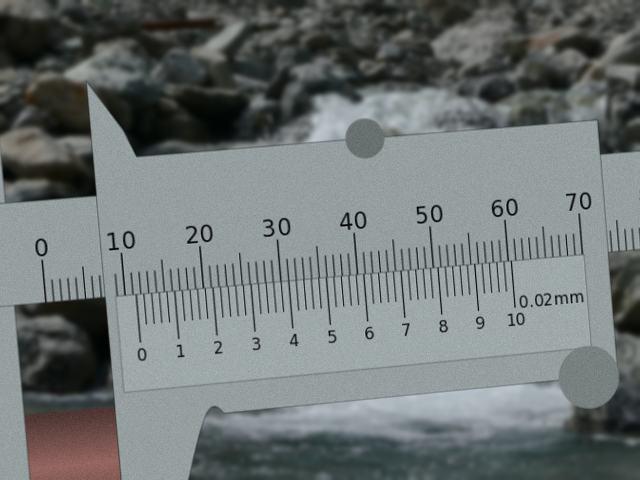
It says 11.4; mm
